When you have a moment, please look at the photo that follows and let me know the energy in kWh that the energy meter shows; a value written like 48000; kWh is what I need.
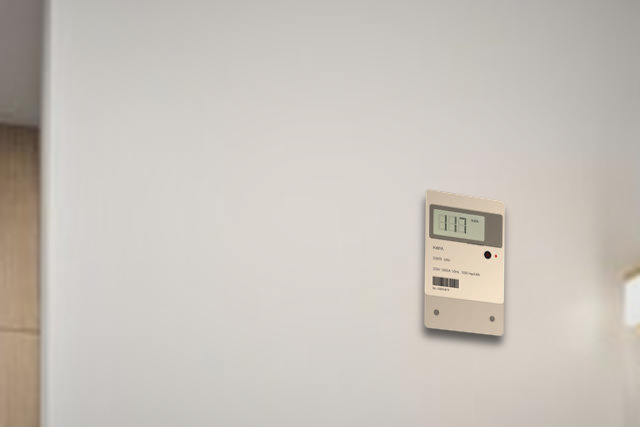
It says 117; kWh
